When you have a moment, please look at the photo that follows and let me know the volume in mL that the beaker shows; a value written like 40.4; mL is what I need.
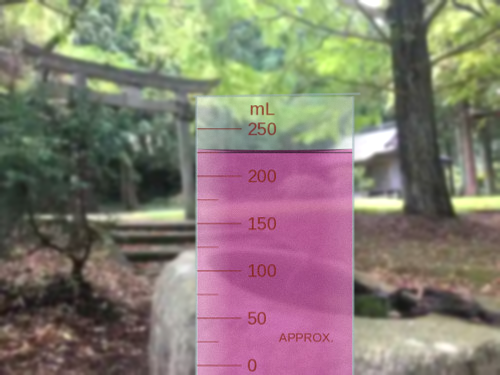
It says 225; mL
